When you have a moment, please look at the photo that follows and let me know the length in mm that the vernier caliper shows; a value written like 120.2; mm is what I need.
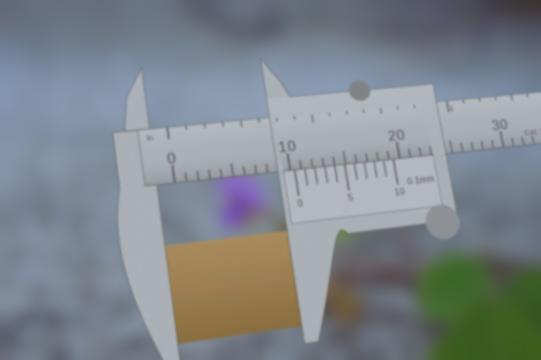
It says 10.4; mm
